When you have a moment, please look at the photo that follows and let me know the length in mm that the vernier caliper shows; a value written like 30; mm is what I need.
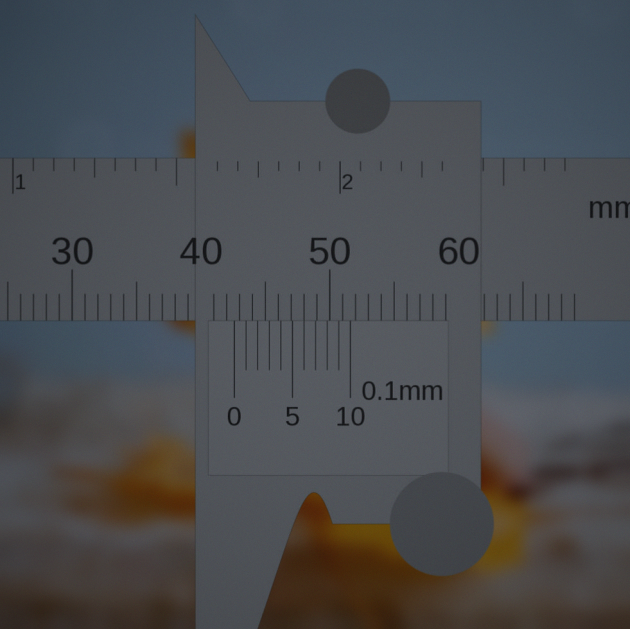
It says 42.6; mm
